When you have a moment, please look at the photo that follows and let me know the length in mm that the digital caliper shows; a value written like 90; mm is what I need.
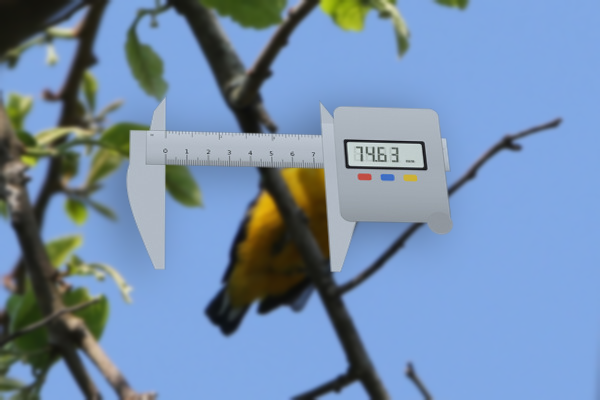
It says 74.63; mm
